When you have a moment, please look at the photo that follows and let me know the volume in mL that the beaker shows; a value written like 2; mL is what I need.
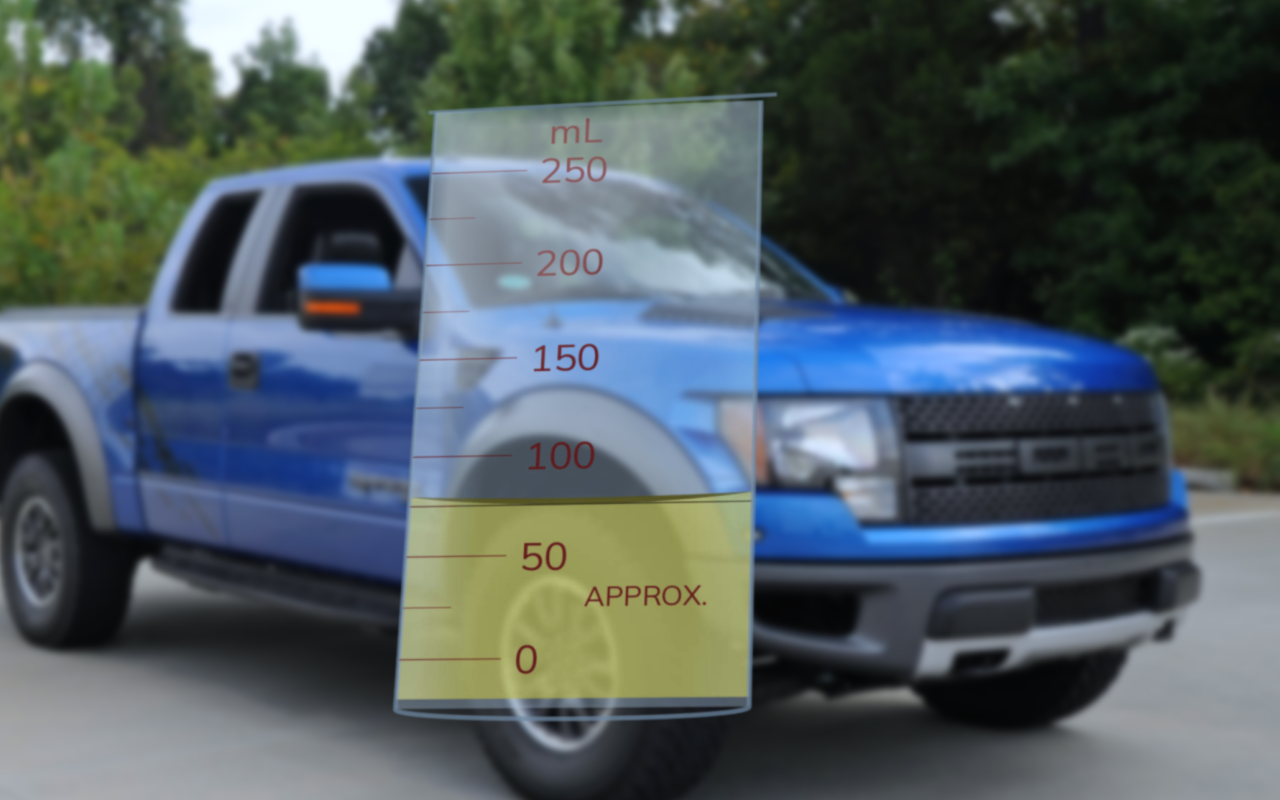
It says 75; mL
